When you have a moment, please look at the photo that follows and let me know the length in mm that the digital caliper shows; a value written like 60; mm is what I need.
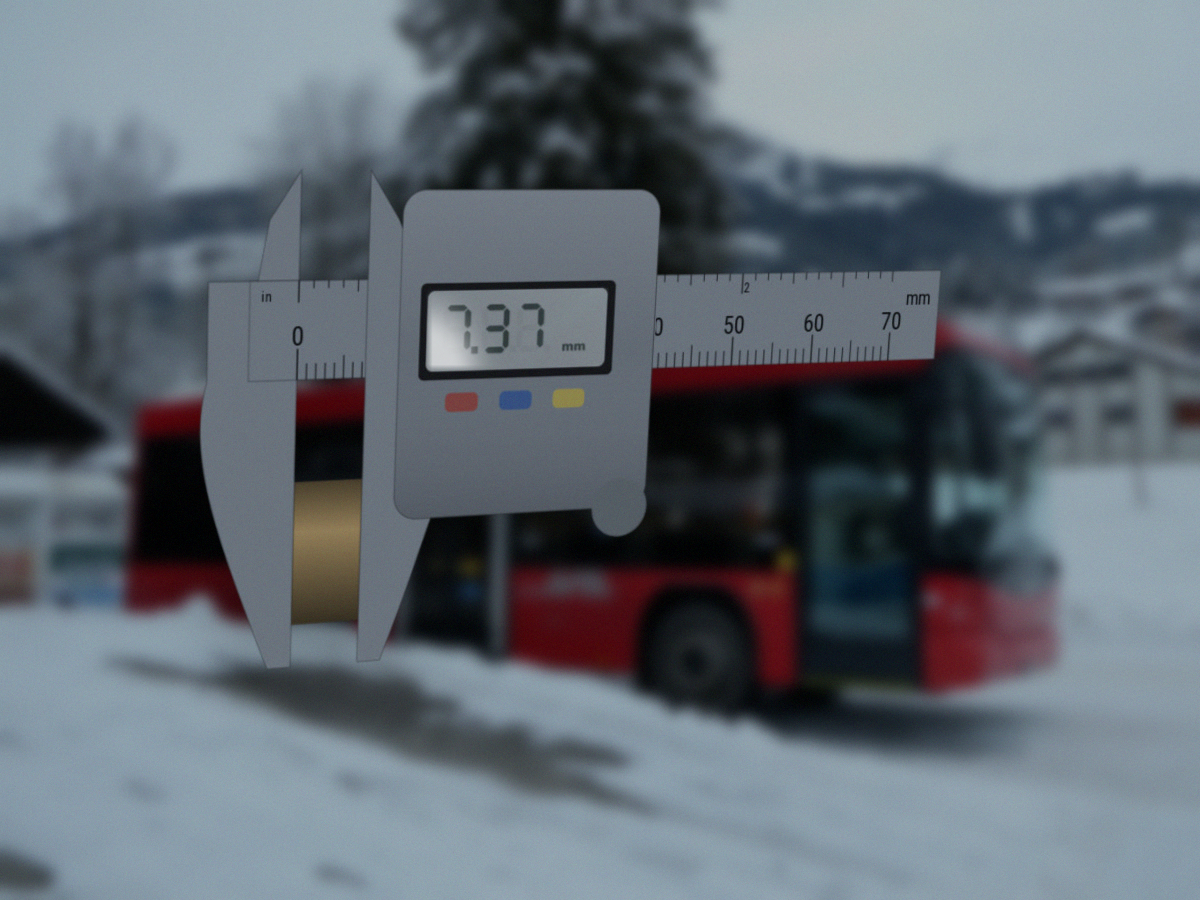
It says 7.37; mm
